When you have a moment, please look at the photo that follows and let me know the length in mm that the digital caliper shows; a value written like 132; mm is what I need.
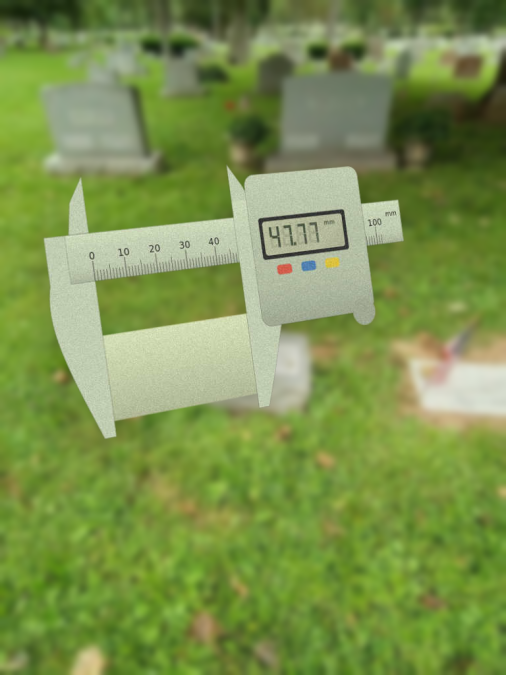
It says 47.77; mm
